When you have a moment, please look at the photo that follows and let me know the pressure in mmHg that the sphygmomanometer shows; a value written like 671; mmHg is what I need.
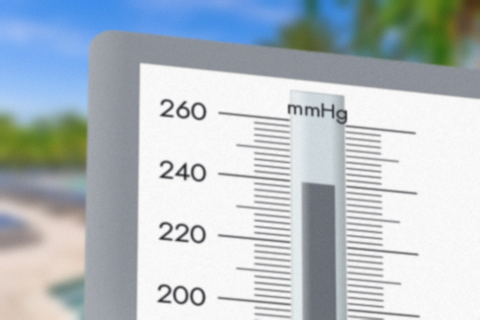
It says 240; mmHg
